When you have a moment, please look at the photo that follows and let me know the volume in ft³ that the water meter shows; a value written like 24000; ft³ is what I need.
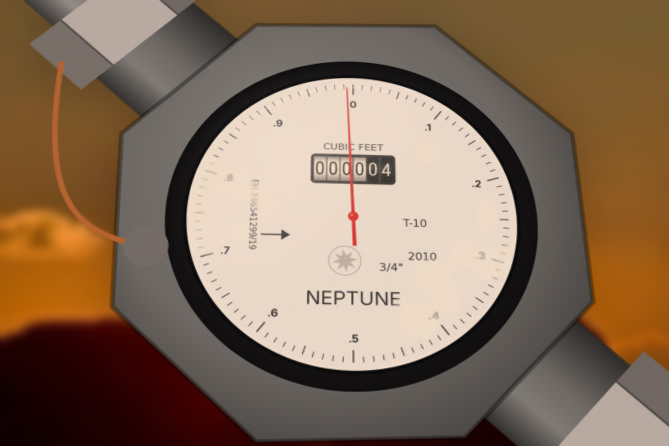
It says 3.99; ft³
